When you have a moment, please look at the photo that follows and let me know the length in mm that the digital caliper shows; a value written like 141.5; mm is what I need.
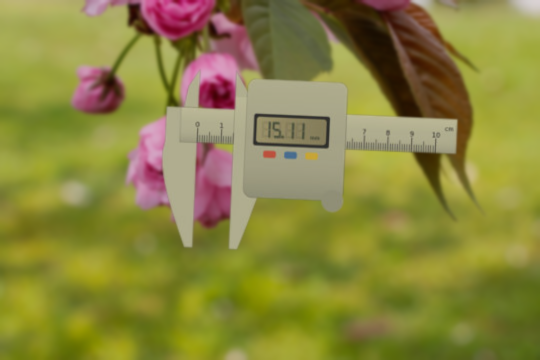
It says 15.11; mm
